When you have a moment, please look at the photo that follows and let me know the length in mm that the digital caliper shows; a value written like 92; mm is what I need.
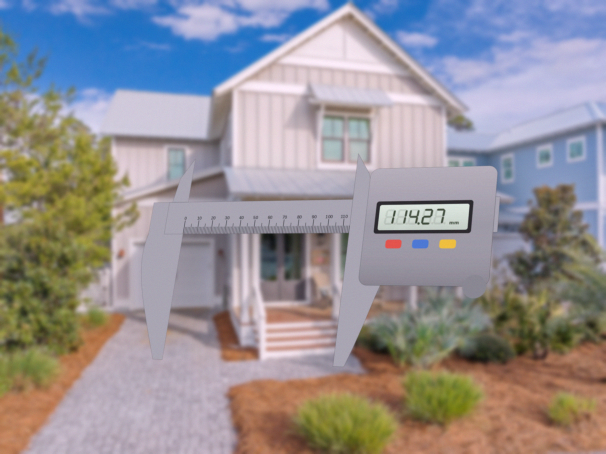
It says 114.27; mm
